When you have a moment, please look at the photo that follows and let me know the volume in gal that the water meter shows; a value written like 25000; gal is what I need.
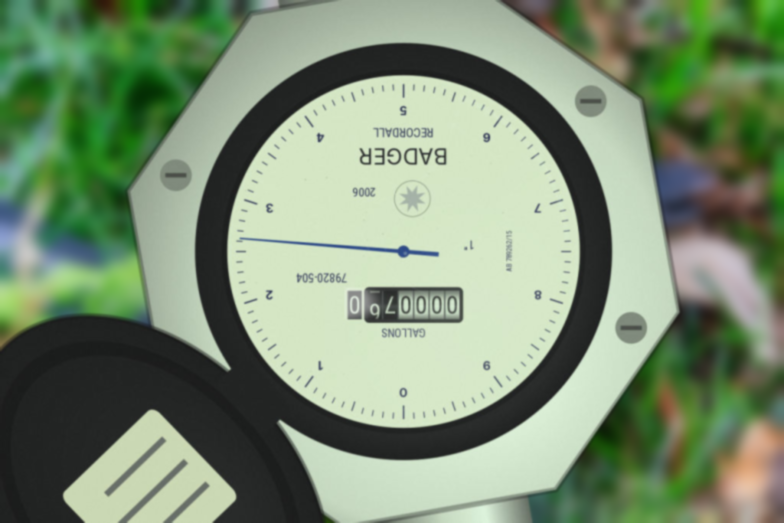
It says 762.6; gal
